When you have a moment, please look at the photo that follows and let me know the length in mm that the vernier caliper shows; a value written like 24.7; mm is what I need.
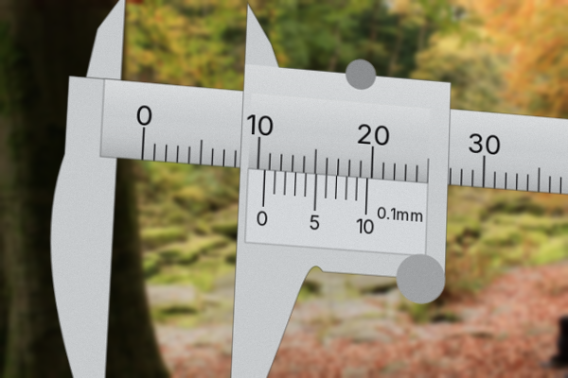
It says 10.6; mm
